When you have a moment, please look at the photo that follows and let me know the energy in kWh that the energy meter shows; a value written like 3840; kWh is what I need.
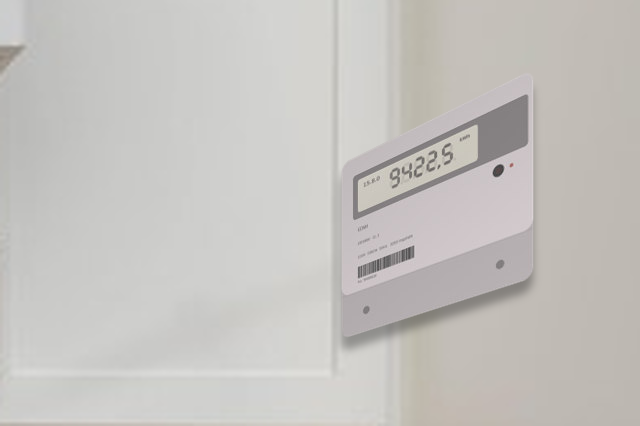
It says 9422.5; kWh
